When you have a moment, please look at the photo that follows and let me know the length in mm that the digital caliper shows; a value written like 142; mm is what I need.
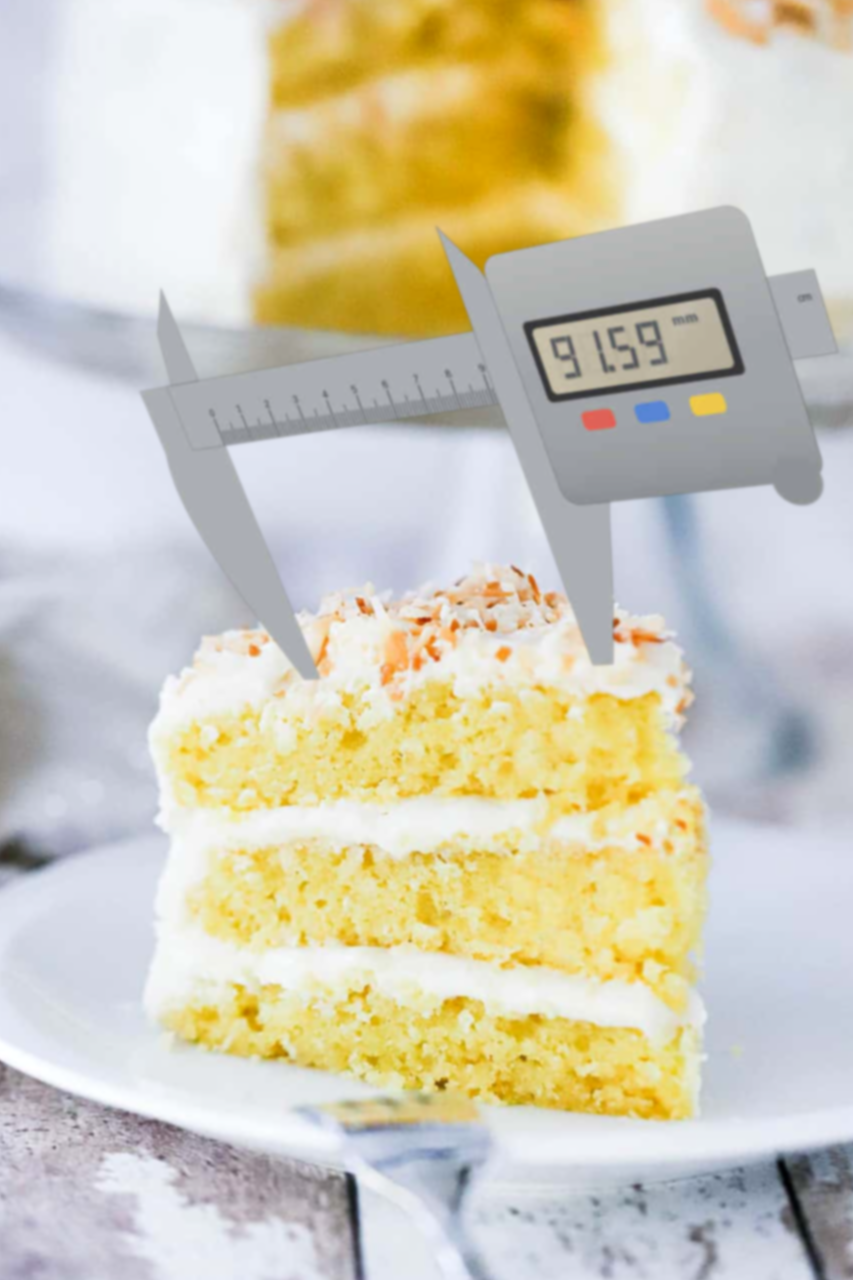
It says 91.59; mm
